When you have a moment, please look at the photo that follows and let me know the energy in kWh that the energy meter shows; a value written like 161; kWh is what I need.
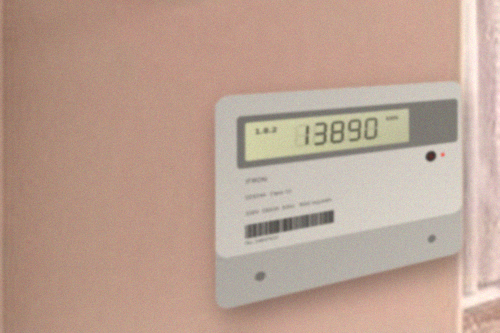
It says 13890; kWh
